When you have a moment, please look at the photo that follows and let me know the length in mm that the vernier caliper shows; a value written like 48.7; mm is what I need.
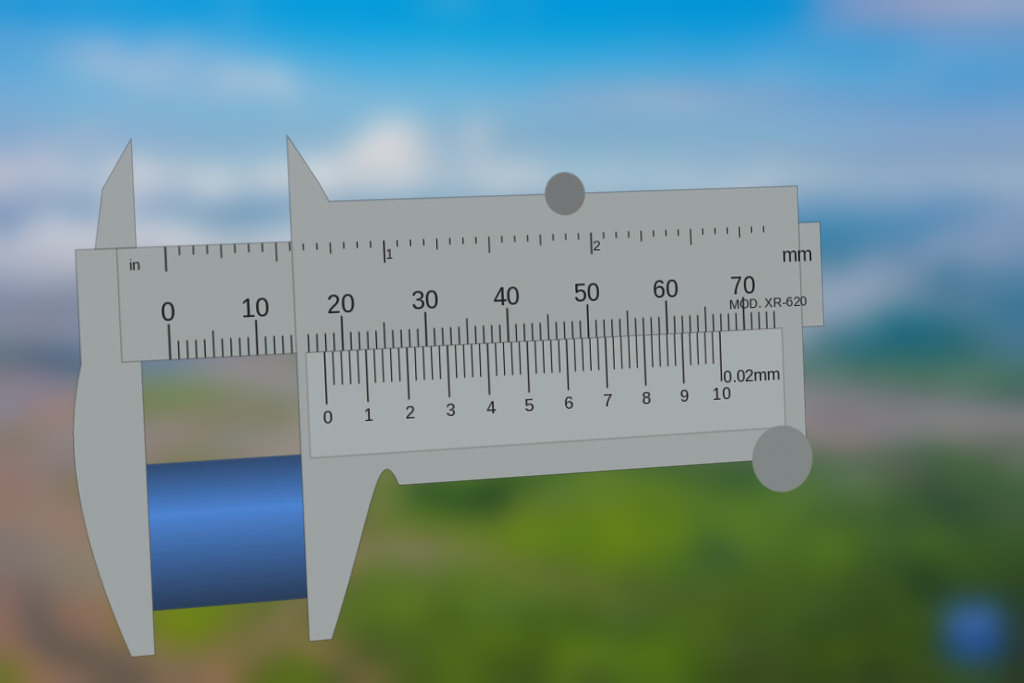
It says 17.8; mm
